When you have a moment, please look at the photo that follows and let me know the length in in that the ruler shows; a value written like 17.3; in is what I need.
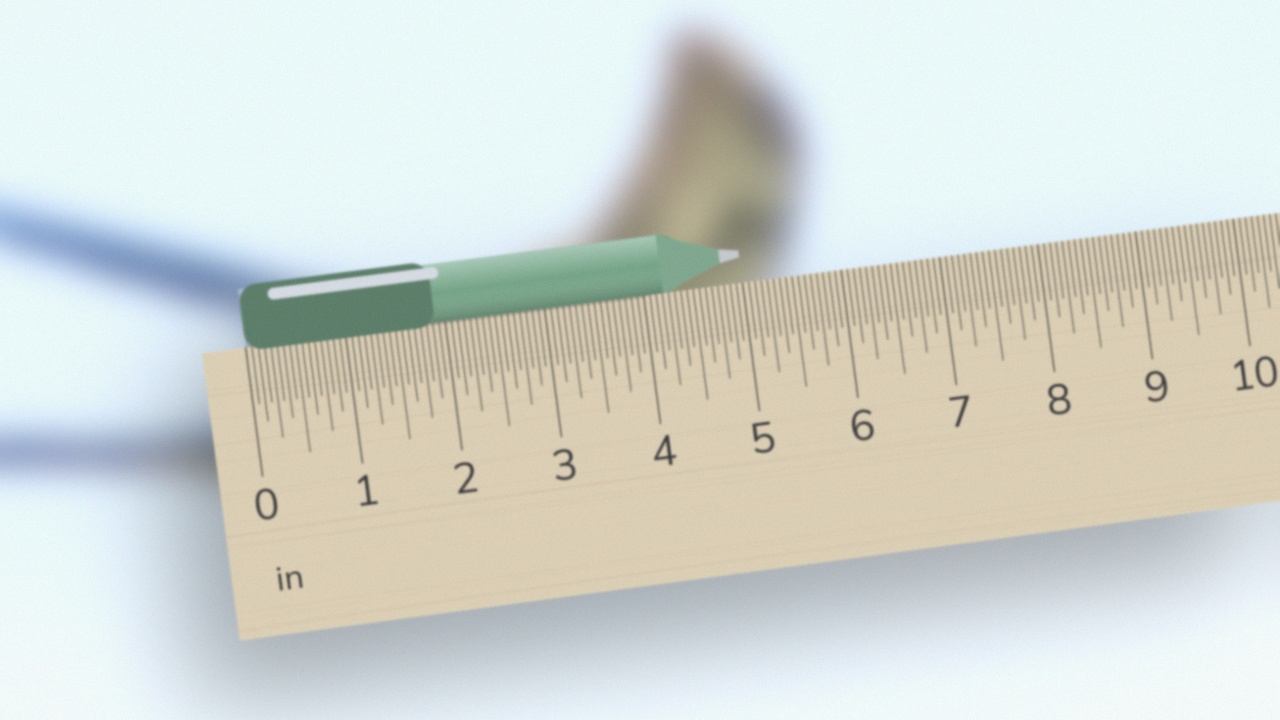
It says 5; in
